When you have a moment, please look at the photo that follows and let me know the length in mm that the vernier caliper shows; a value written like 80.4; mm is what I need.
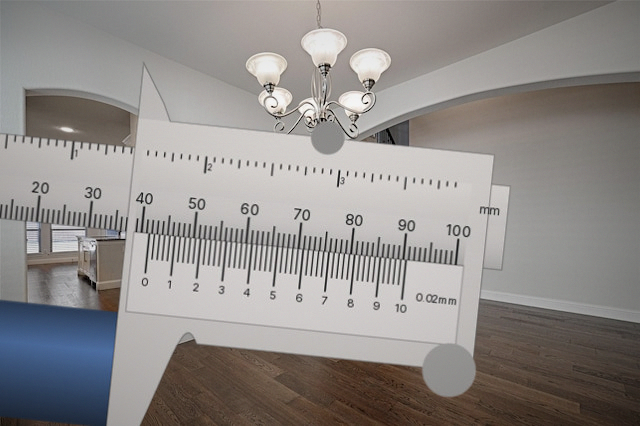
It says 41.5; mm
